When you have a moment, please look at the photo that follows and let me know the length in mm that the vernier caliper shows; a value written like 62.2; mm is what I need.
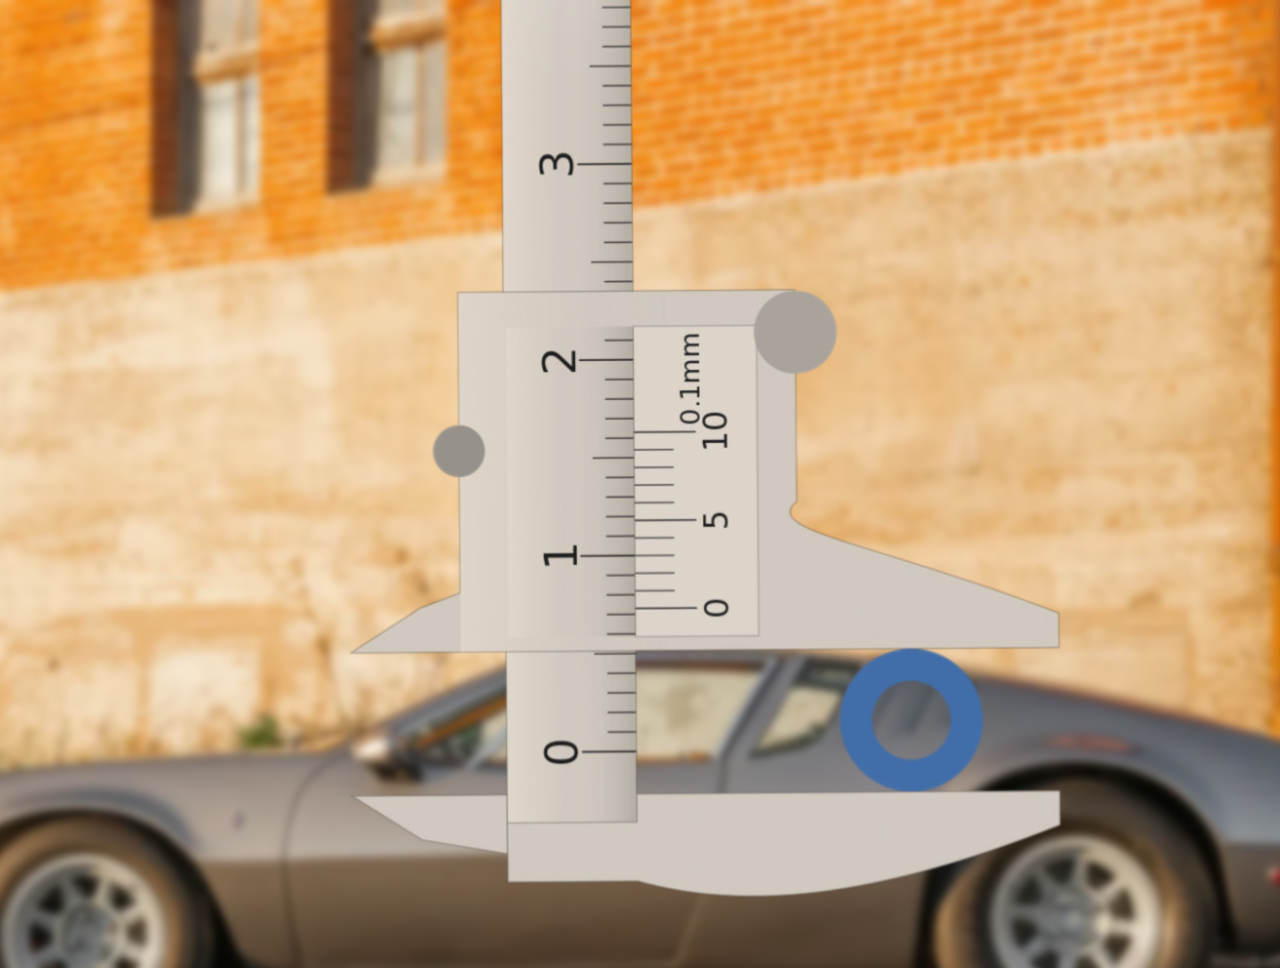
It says 7.3; mm
